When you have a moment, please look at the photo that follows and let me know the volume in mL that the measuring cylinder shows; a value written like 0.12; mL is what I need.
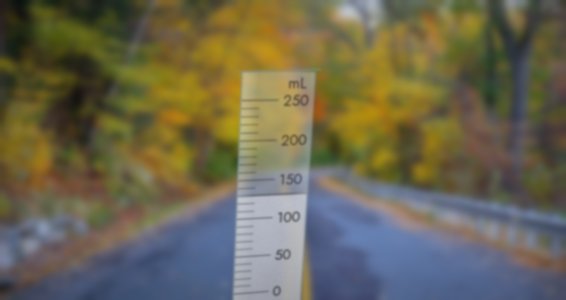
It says 130; mL
